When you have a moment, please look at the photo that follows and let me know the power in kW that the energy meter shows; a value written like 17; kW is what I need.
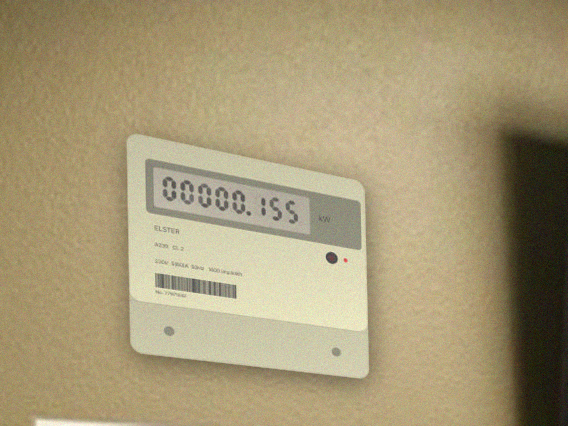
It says 0.155; kW
